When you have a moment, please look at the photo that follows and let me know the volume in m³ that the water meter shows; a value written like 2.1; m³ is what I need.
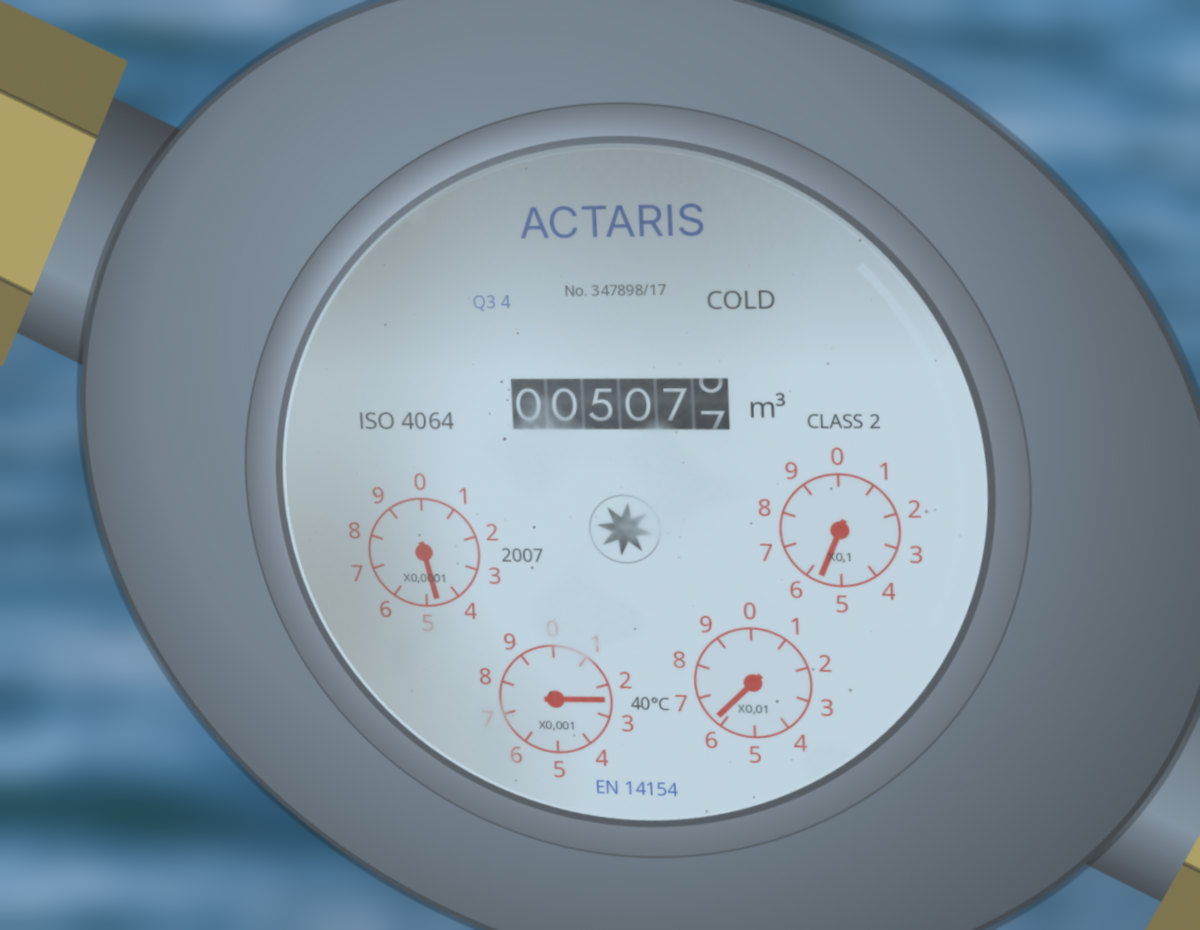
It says 5076.5624; m³
